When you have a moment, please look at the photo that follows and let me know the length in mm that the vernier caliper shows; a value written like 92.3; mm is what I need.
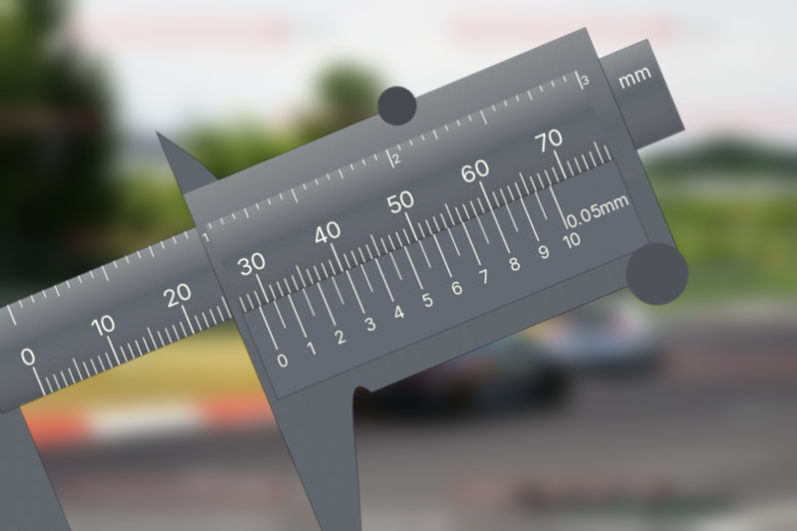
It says 28.8; mm
